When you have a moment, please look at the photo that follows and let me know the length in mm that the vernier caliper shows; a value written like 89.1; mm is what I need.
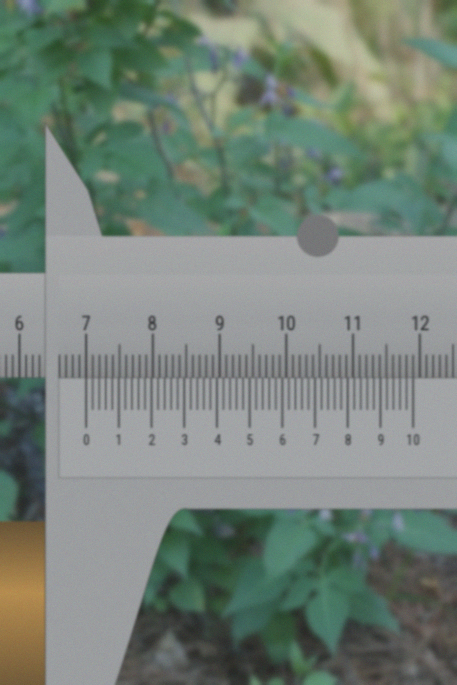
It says 70.0; mm
